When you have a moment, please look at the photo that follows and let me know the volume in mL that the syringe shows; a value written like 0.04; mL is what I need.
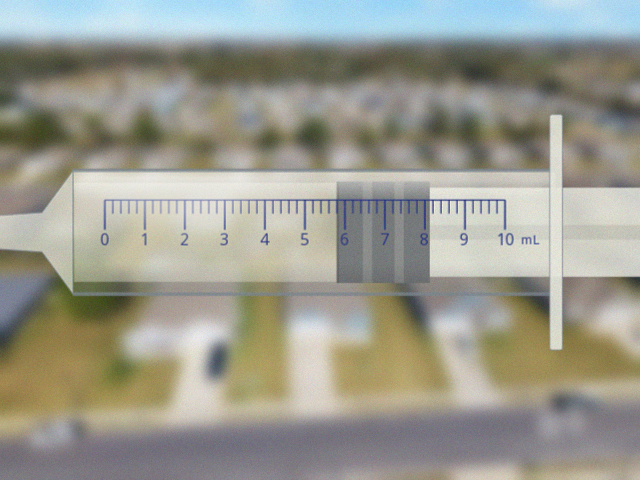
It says 5.8; mL
